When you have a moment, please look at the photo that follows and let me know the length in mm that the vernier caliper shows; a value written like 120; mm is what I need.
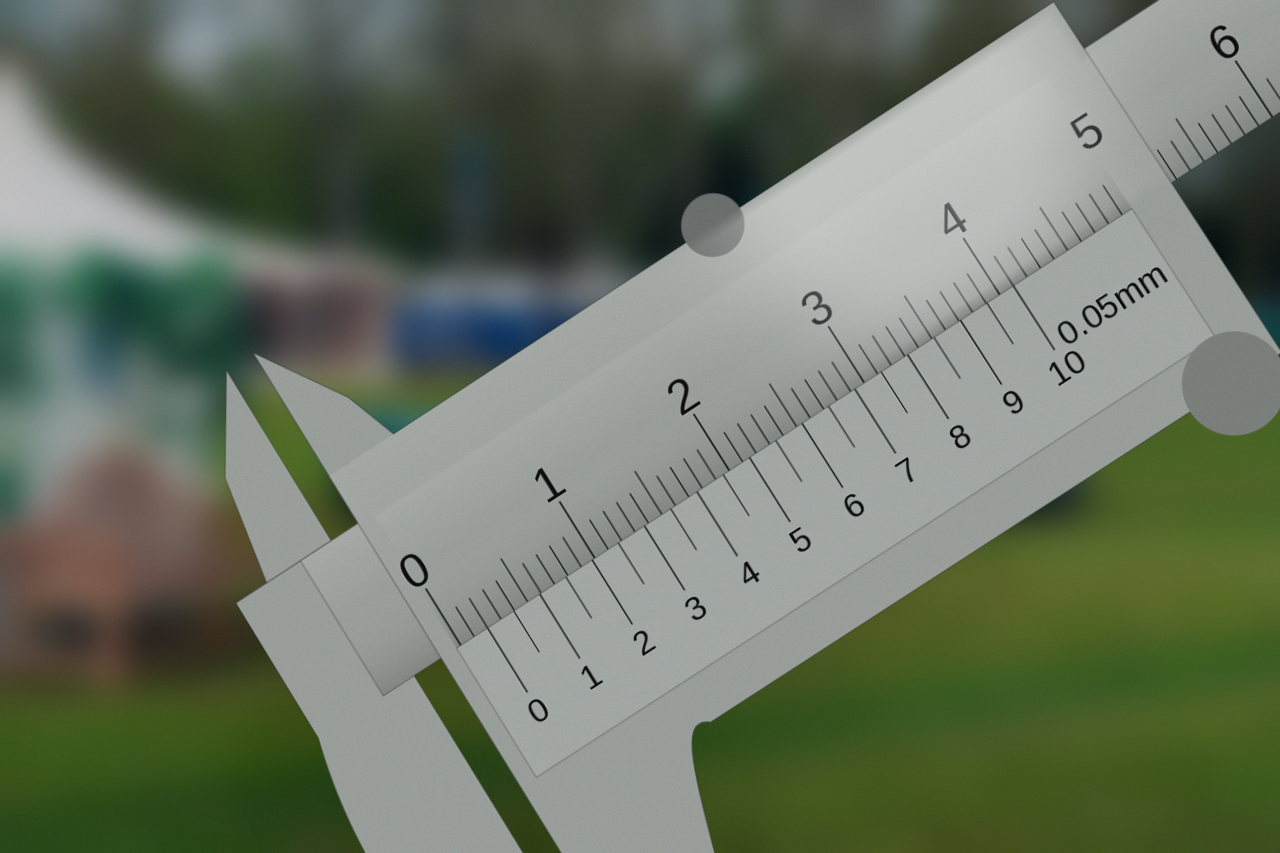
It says 2.0; mm
